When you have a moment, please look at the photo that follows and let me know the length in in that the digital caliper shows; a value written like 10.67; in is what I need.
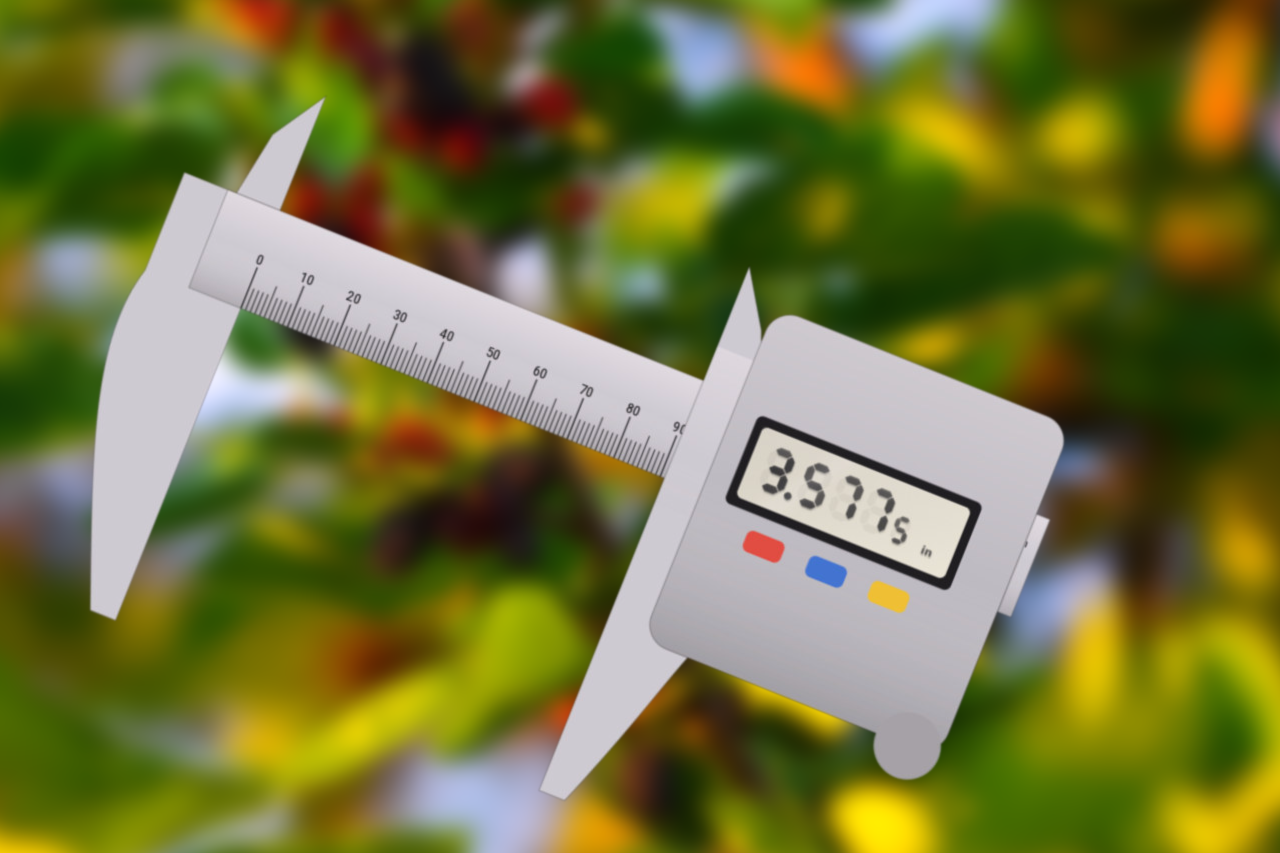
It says 3.5775; in
